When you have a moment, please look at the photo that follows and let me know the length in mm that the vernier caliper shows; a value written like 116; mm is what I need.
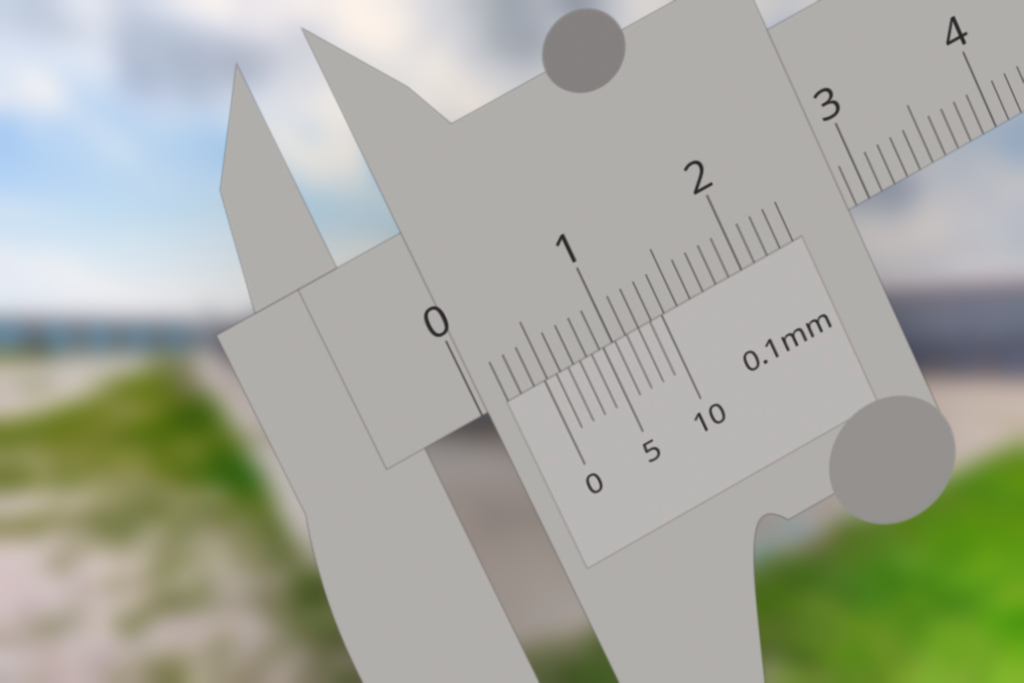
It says 4.8; mm
